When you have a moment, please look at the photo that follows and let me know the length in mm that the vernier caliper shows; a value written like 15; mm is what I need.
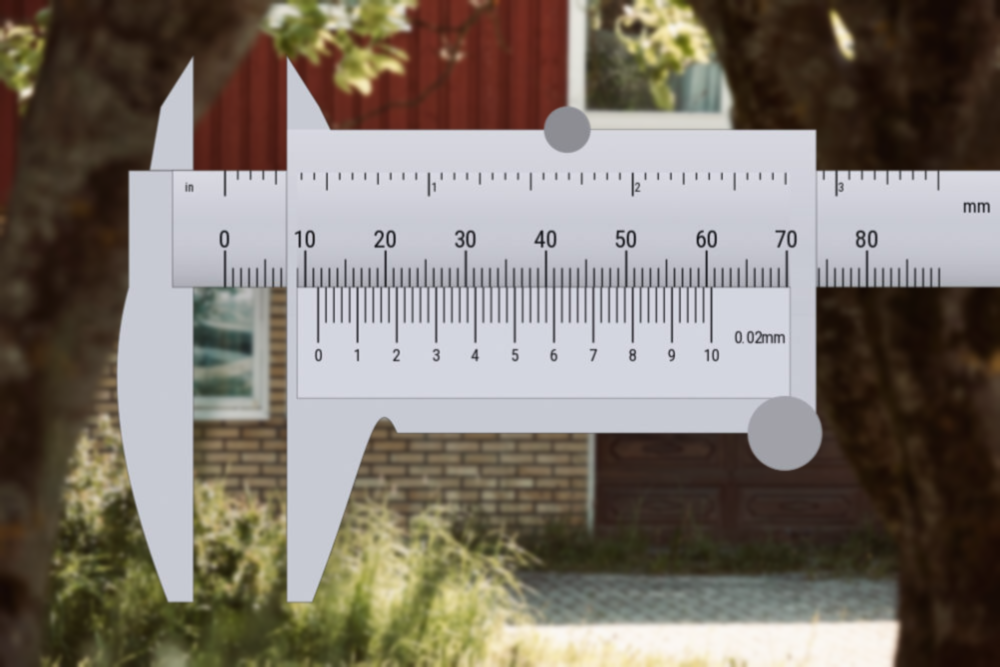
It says 11.6; mm
